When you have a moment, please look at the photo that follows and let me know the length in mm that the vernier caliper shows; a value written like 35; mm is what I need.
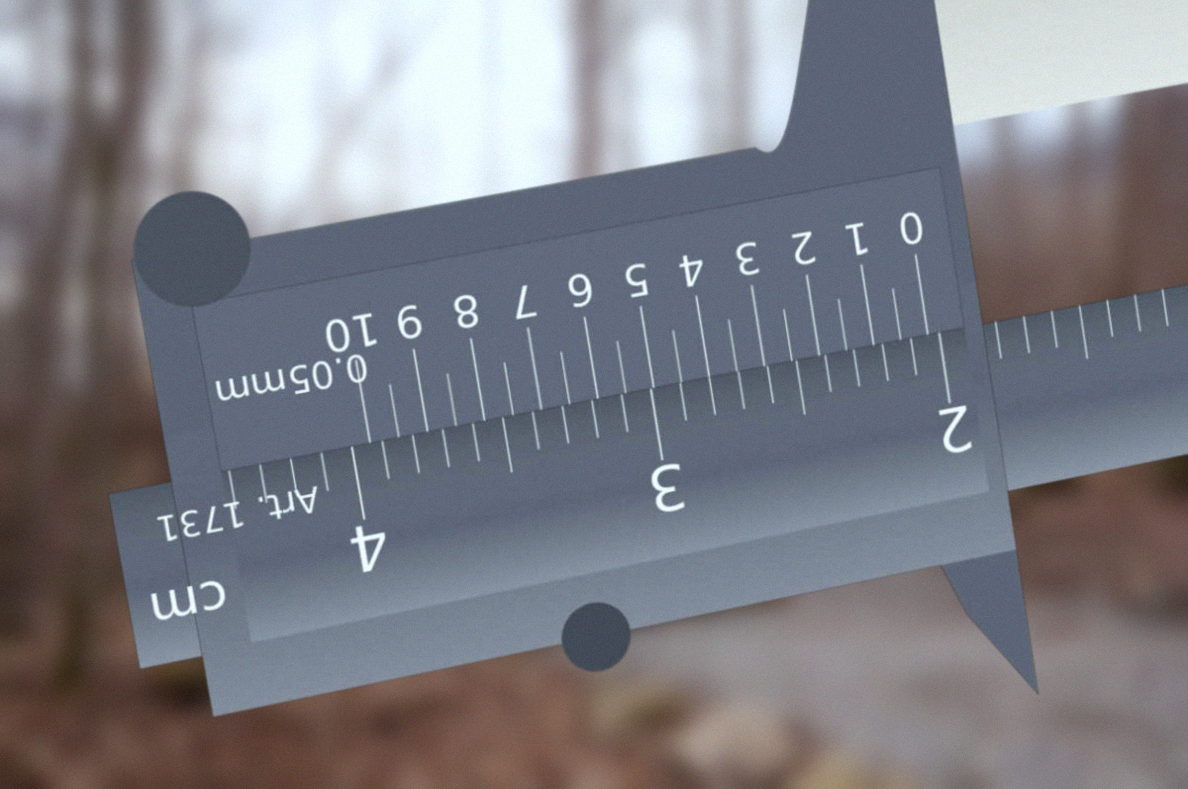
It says 20.40; mm
